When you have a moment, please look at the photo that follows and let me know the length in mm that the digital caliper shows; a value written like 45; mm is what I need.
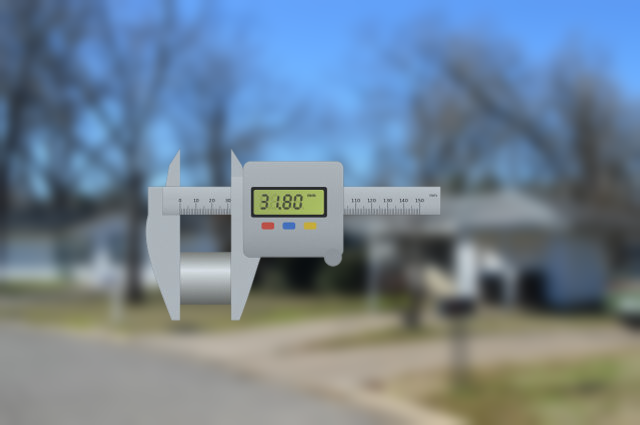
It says 31.80; mm
